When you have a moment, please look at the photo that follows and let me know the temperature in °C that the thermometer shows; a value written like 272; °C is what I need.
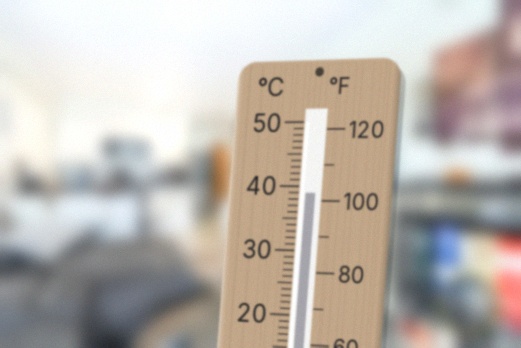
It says 39; °C
